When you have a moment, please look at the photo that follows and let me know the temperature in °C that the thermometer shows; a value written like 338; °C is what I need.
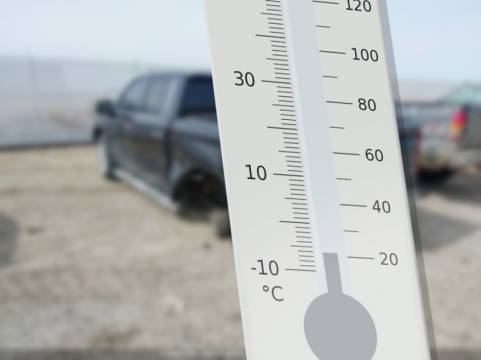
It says -6; °C
